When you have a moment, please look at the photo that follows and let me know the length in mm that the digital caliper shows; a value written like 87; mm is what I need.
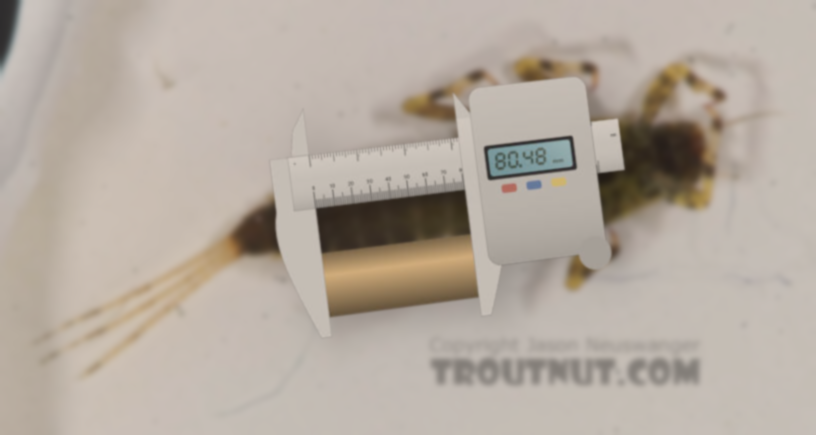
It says 80.48; mm
